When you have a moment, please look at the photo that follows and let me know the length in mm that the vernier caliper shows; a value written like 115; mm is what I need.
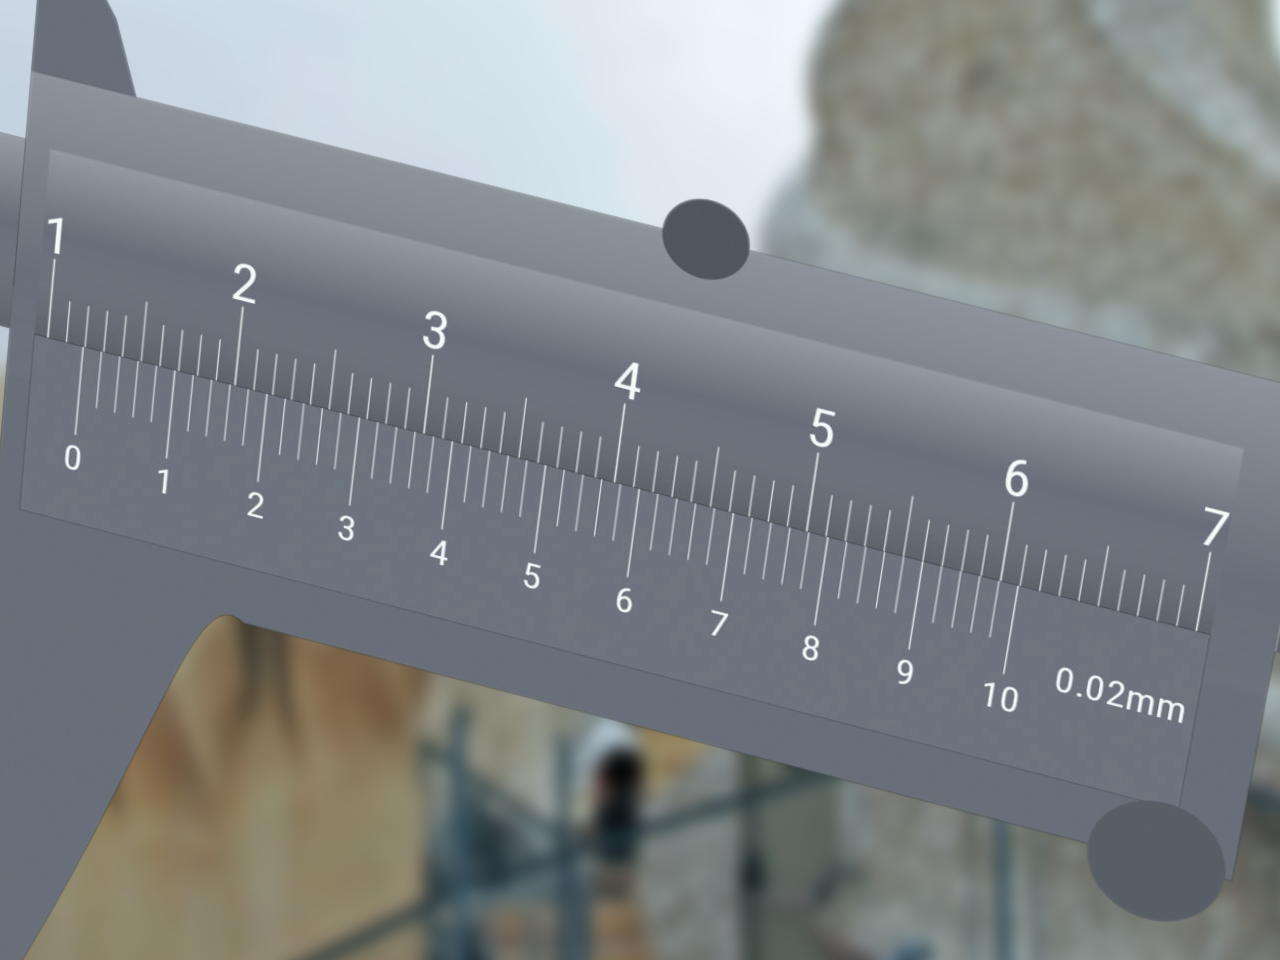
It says 11.9; mm
